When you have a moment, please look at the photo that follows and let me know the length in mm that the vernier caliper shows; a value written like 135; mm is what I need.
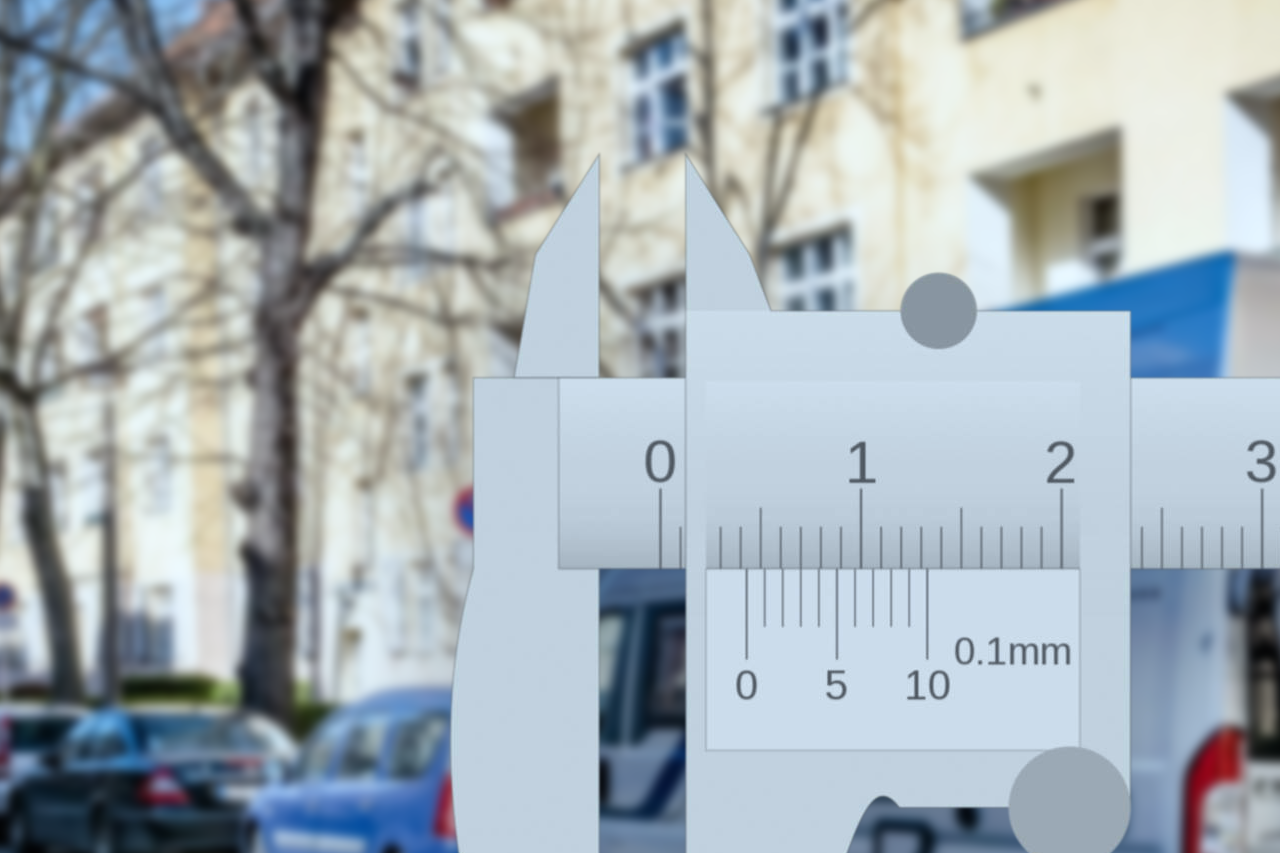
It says 4.3; mm
